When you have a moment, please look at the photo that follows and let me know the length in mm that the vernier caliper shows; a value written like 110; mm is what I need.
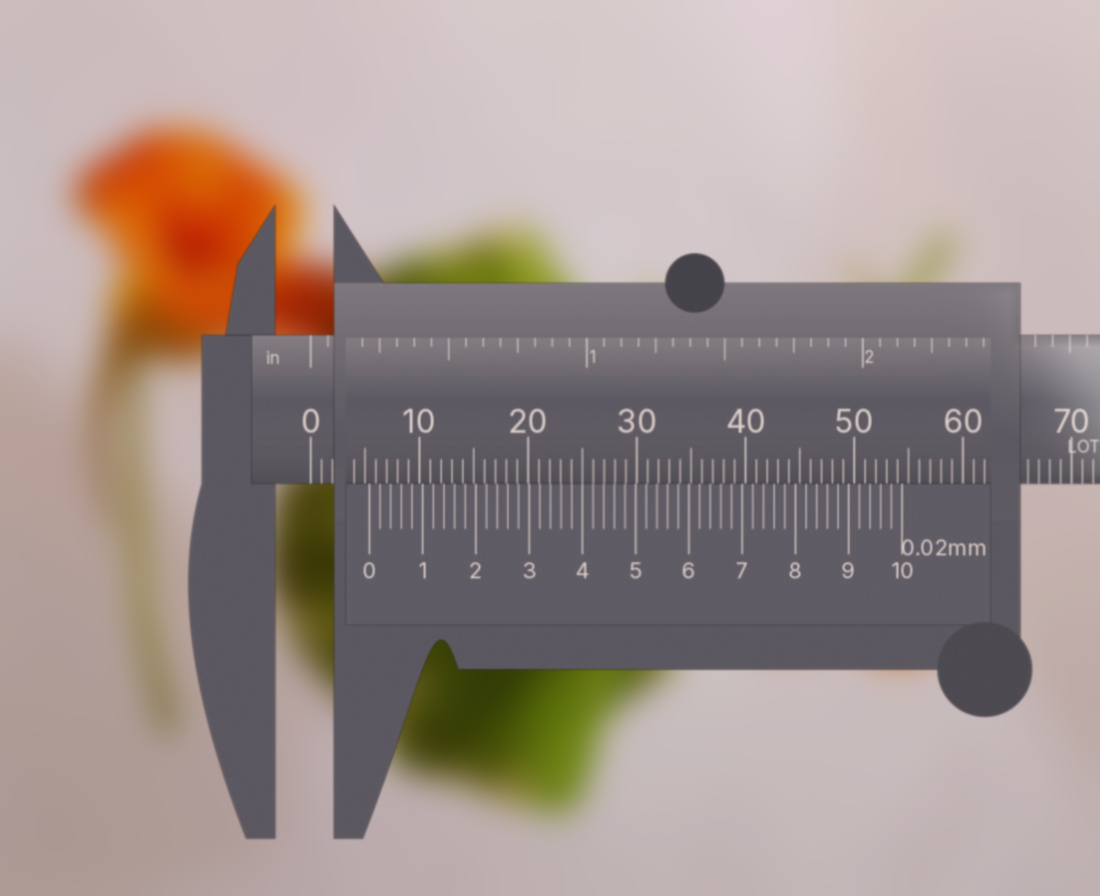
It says 5.4; mm
